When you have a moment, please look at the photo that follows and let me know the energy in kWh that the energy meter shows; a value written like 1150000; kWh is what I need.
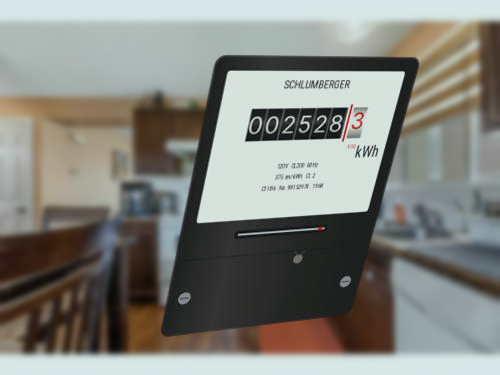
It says 2528.3; kWh
